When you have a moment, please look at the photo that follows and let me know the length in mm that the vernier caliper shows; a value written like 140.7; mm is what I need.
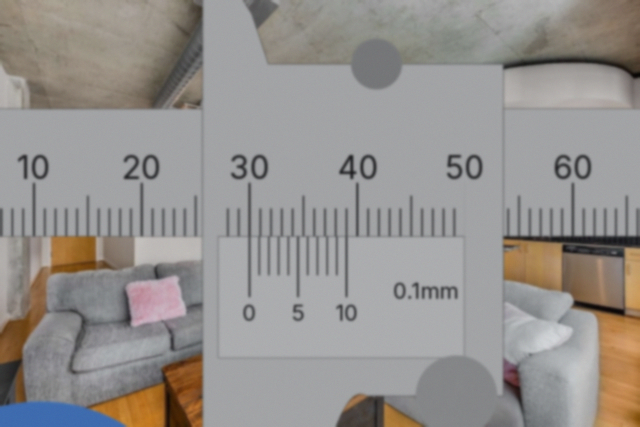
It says 30.0; mm
